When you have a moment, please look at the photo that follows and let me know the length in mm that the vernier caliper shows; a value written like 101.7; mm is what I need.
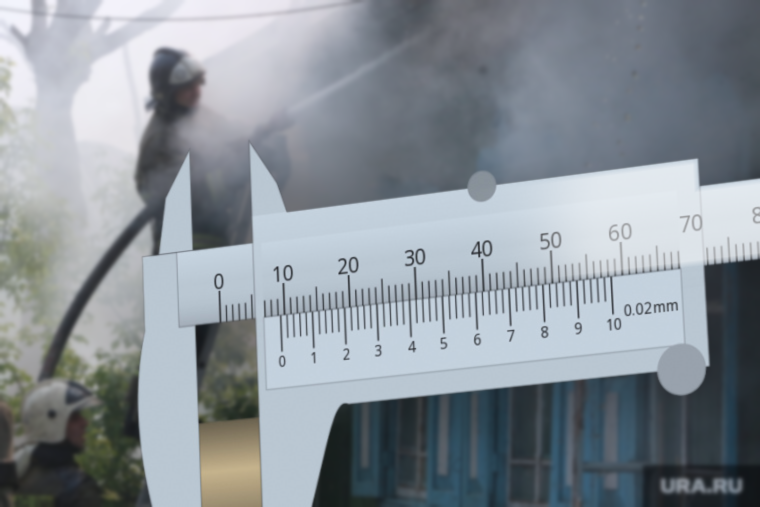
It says 9.4; mm
